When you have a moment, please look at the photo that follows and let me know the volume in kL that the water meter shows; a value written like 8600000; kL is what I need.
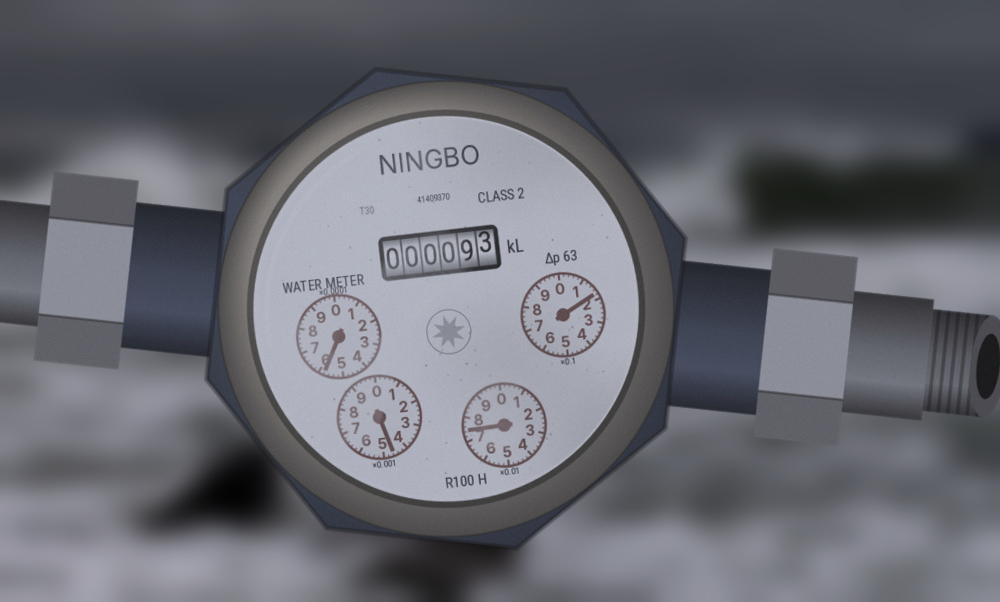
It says 93.1745; kL
